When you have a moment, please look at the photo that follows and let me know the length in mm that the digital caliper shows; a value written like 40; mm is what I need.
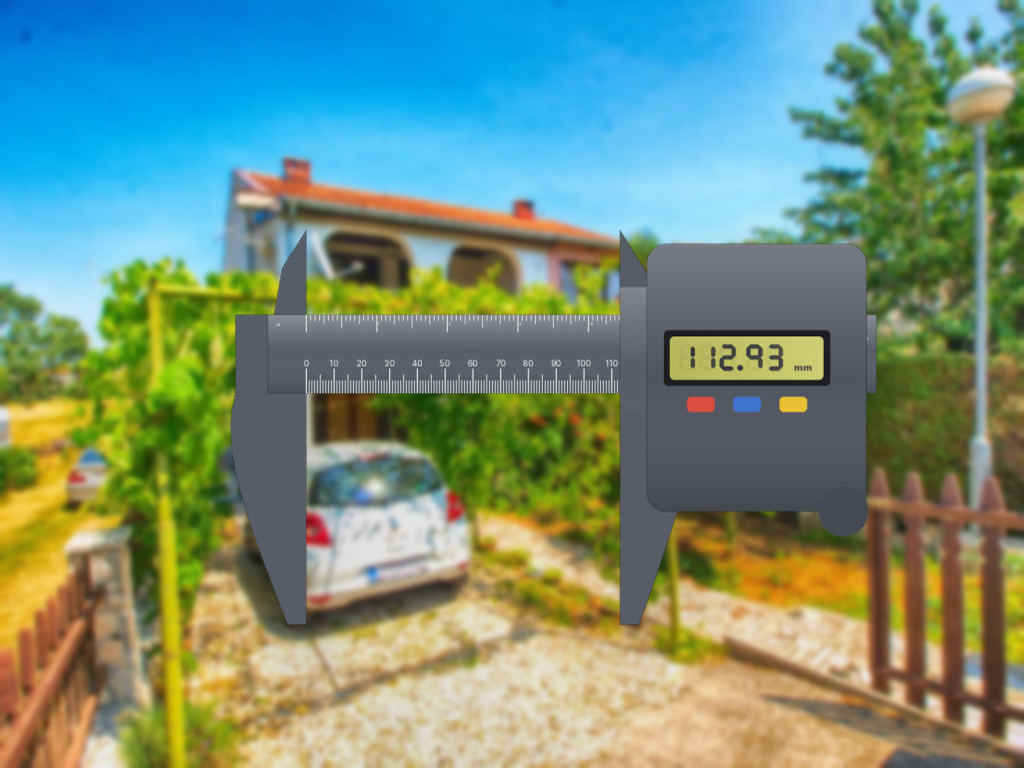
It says 112.93; mm
